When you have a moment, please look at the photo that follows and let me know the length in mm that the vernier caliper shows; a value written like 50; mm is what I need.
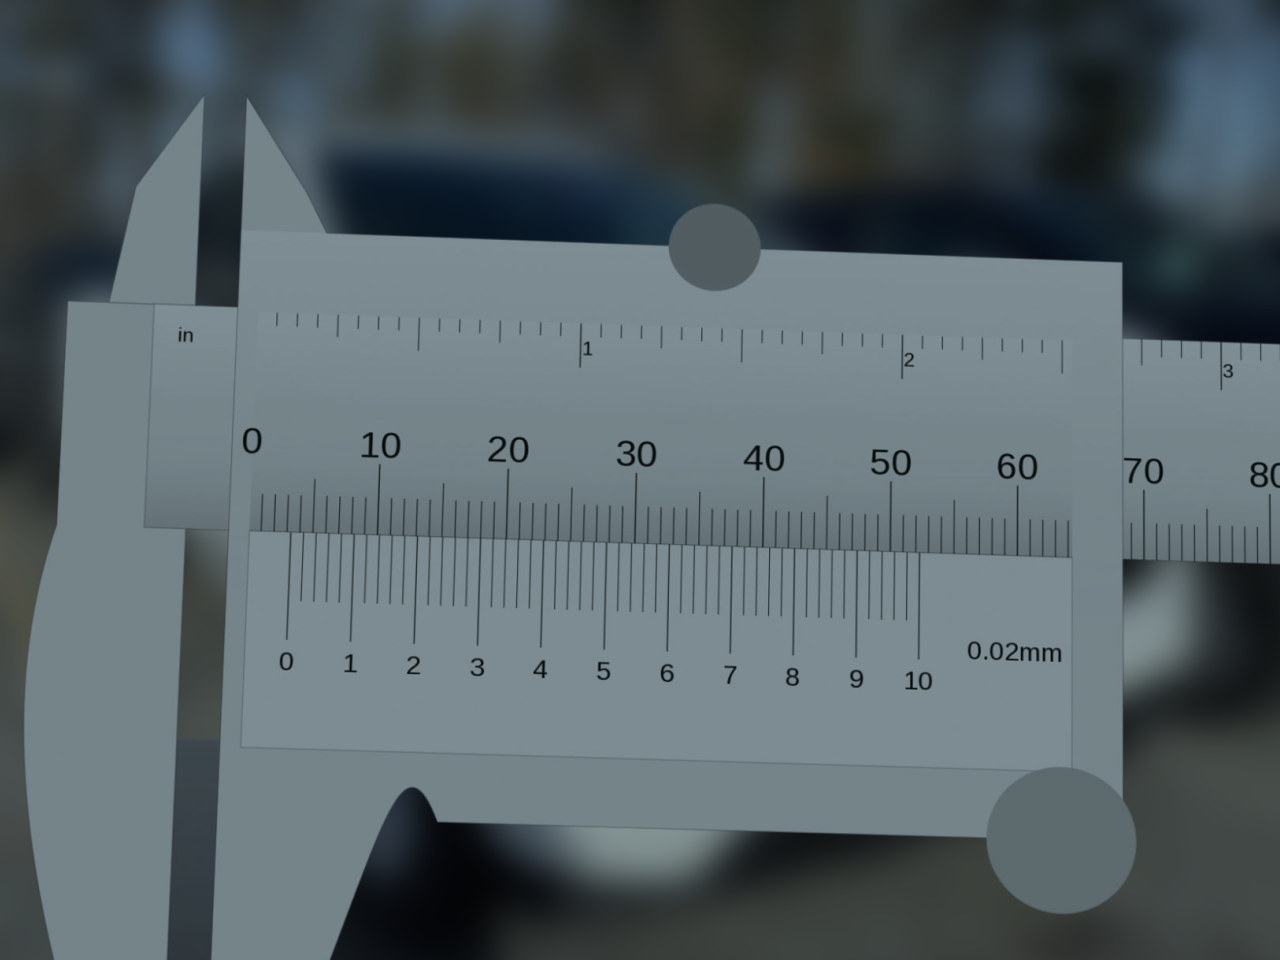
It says 3.3; mm
